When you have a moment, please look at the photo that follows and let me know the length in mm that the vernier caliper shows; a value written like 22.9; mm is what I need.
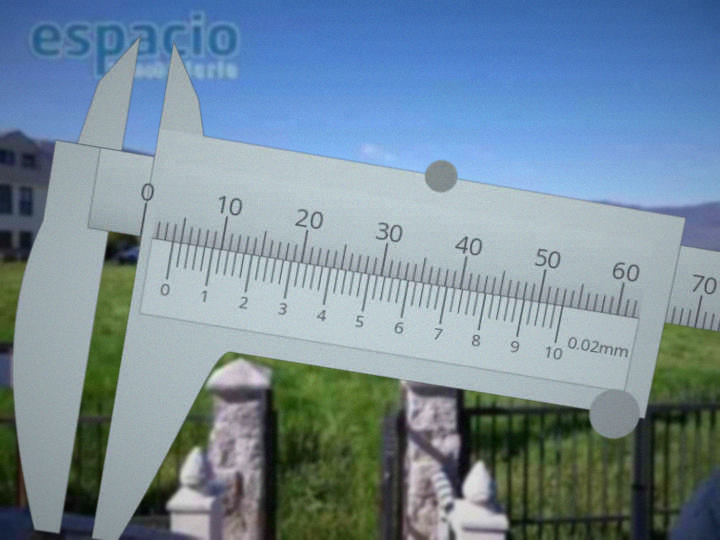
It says 4.0; mm
